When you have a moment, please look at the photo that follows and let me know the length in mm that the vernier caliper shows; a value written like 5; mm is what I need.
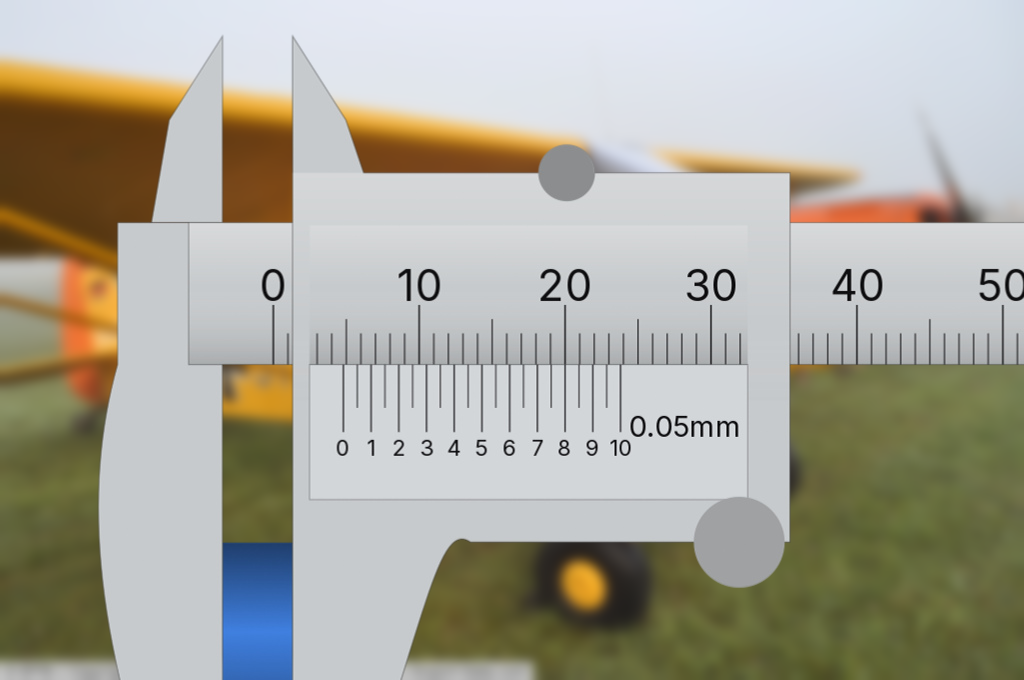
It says 4.8; mm
